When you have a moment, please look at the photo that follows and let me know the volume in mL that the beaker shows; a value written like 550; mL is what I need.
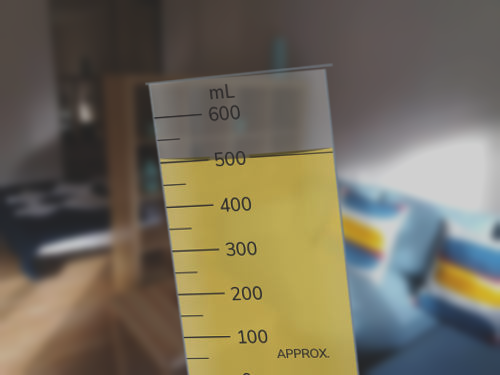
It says 500; mL
